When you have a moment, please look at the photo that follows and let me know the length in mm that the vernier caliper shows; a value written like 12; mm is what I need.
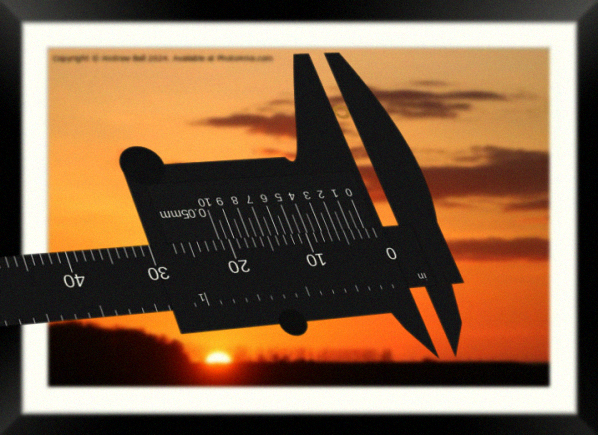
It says 2.2; mm
